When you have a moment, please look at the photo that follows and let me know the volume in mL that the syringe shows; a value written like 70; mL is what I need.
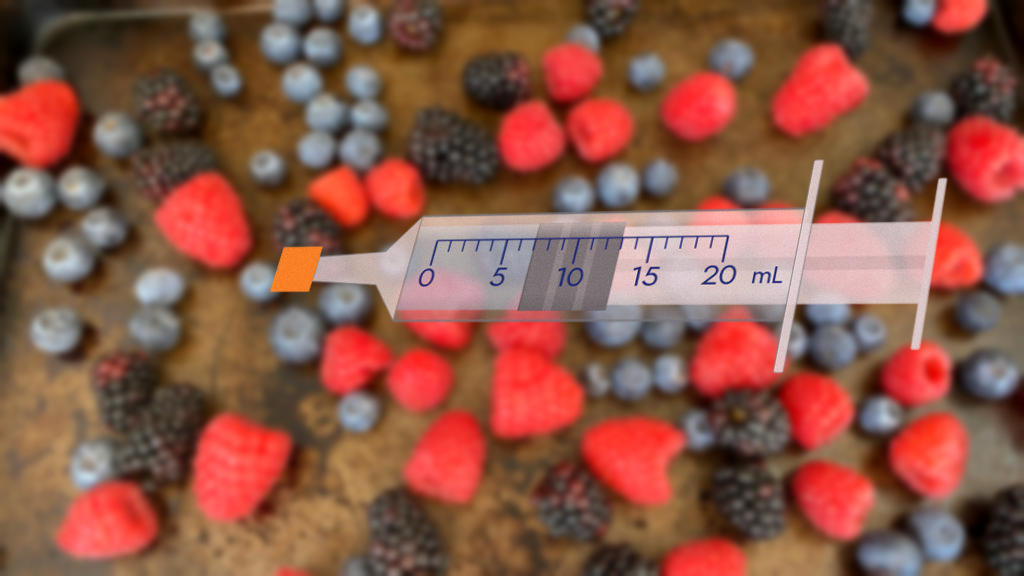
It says 7; mL
